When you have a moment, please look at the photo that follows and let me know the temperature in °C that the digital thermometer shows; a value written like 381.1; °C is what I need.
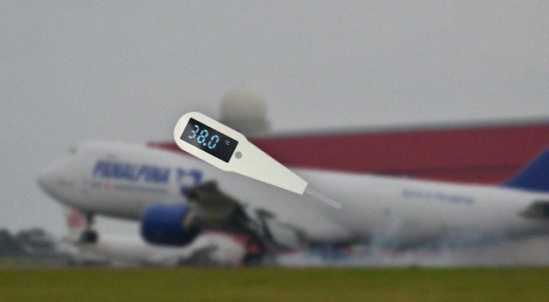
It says 38.0; °C
